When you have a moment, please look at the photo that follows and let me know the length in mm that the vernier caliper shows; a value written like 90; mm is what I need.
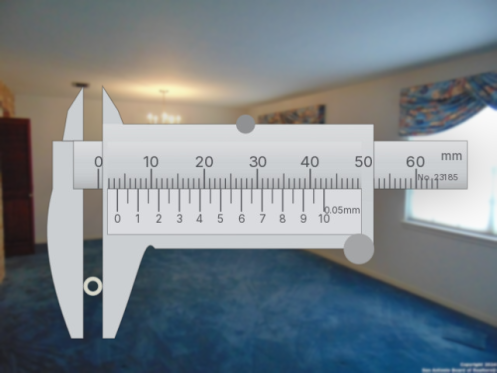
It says 3.6; mm
